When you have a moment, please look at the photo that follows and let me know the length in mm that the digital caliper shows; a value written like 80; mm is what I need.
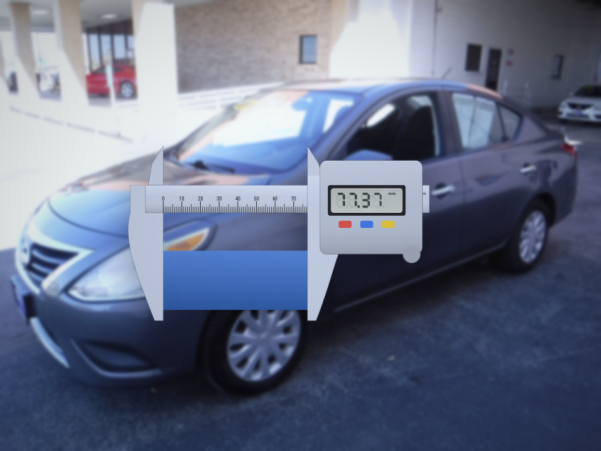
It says 77.37; mm
